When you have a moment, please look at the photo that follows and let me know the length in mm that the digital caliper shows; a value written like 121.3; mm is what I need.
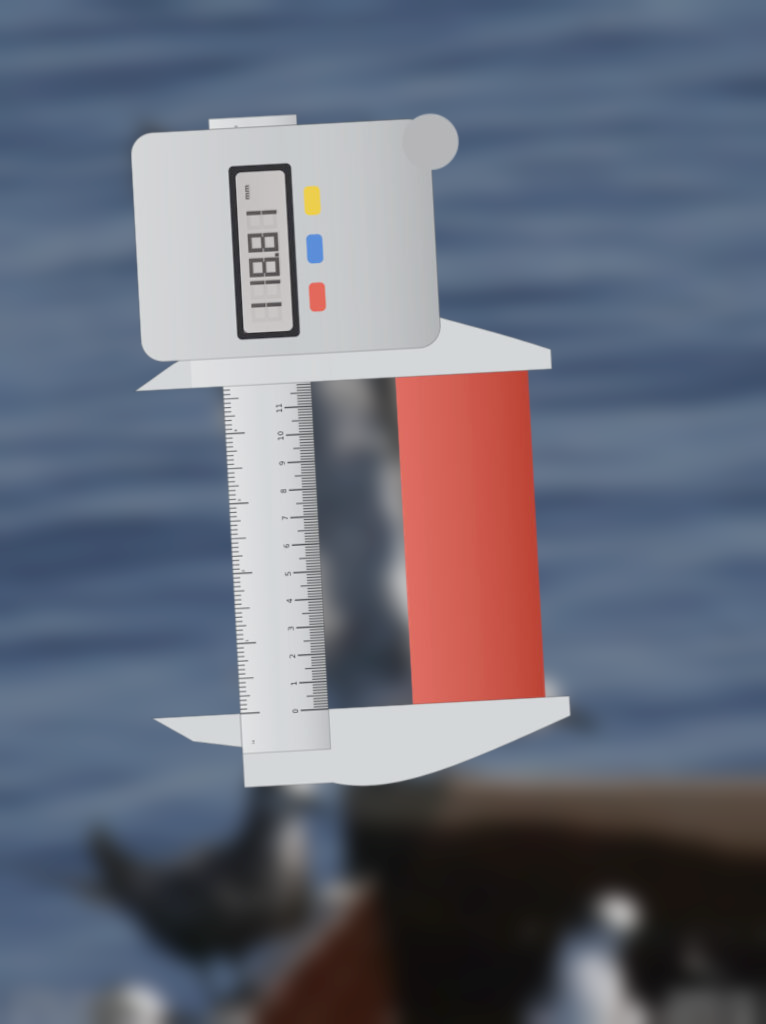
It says 118.81; mm
